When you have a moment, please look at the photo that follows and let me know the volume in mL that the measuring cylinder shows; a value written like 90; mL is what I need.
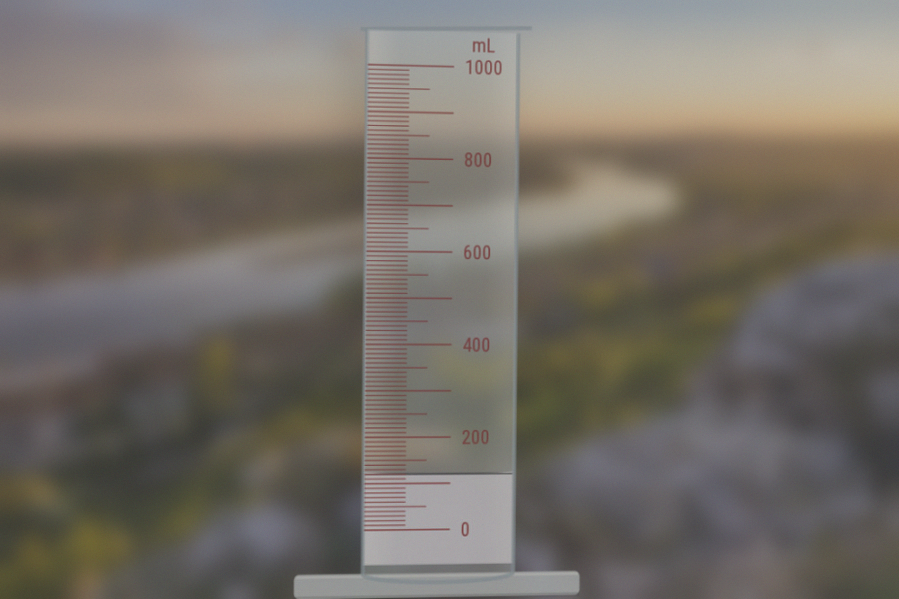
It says 120; mL
